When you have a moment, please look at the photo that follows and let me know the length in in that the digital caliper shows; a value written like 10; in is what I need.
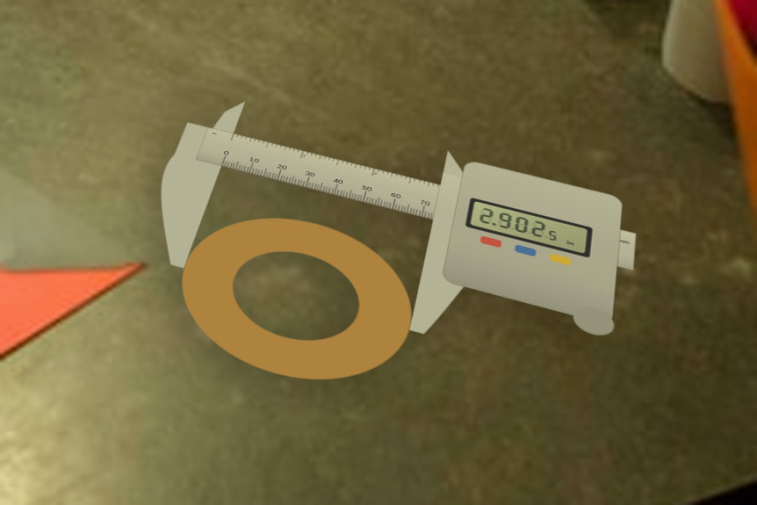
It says 2.9025; in
